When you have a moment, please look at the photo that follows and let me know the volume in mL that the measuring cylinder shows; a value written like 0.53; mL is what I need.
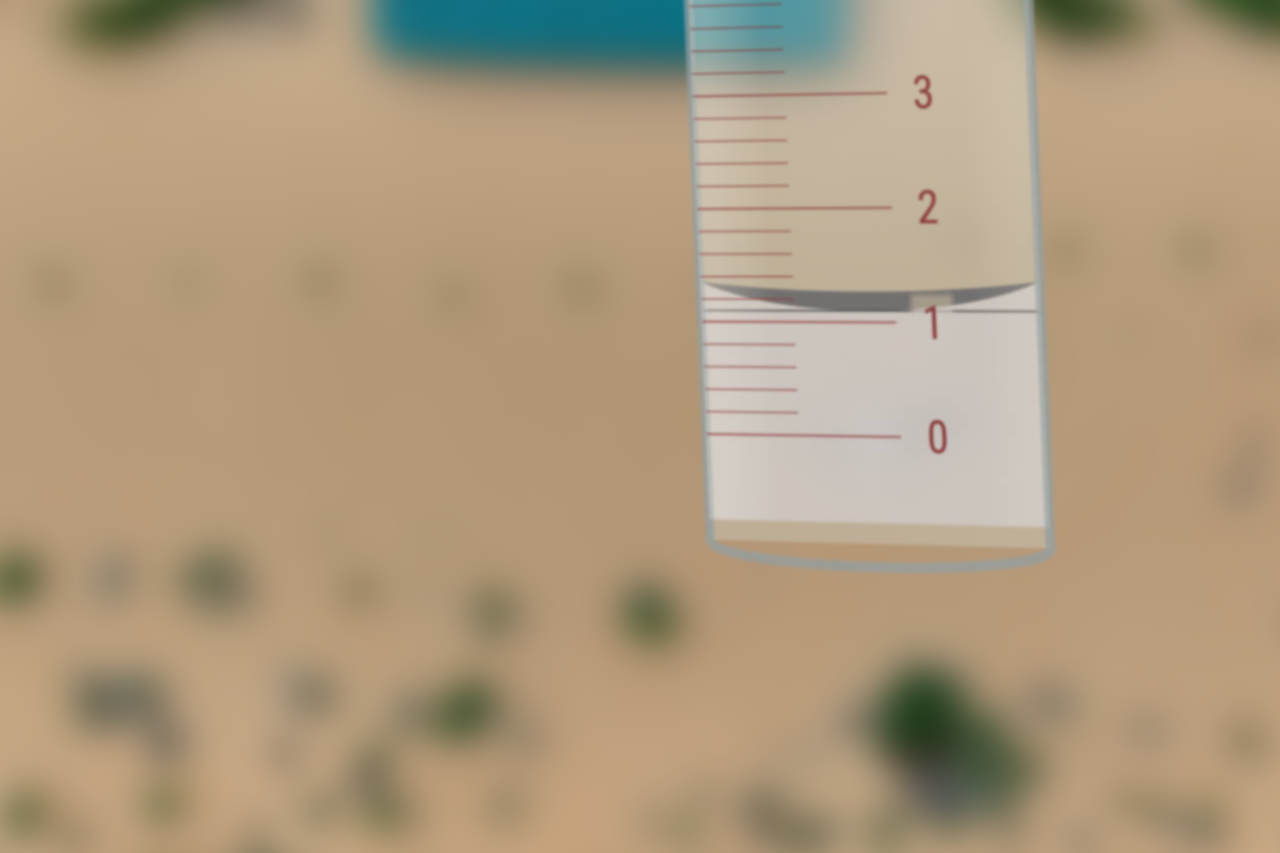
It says 1.1; mL
